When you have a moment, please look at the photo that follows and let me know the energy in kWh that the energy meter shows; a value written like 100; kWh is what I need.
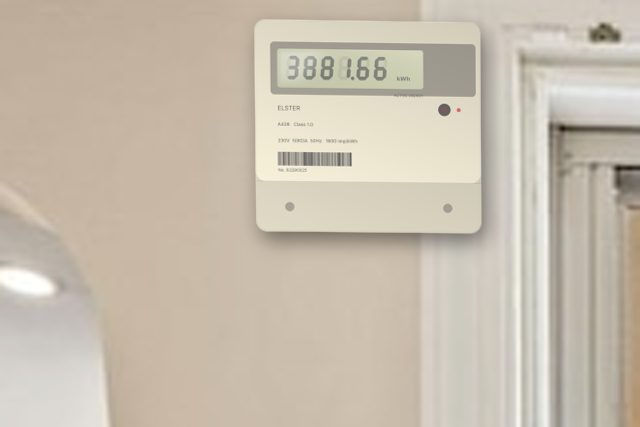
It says 3881.66; kWh
